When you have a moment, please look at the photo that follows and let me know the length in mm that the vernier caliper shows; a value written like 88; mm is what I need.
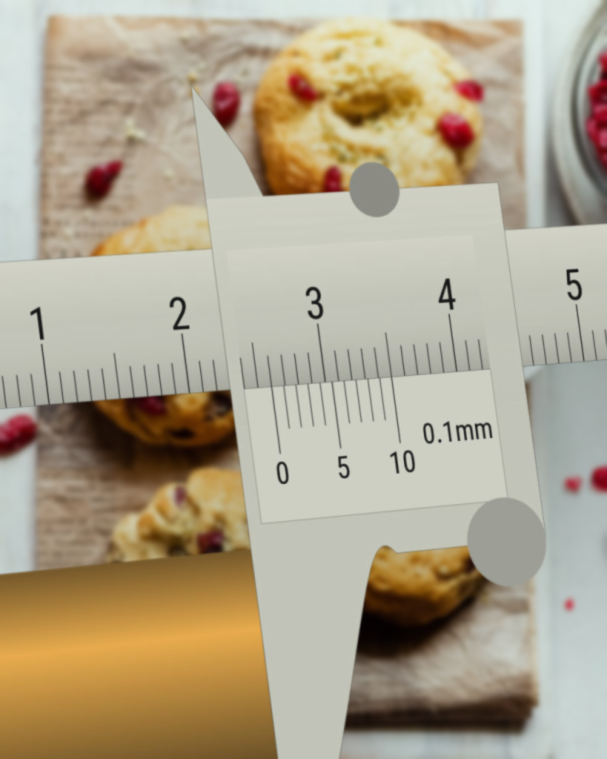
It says 26.0; mm
